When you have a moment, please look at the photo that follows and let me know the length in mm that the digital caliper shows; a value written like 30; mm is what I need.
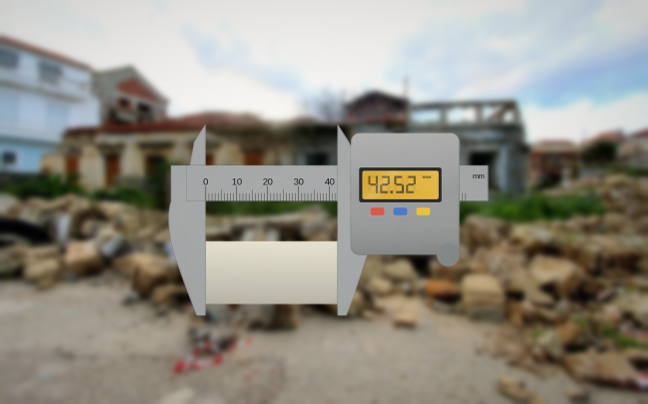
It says 42.52; mm
